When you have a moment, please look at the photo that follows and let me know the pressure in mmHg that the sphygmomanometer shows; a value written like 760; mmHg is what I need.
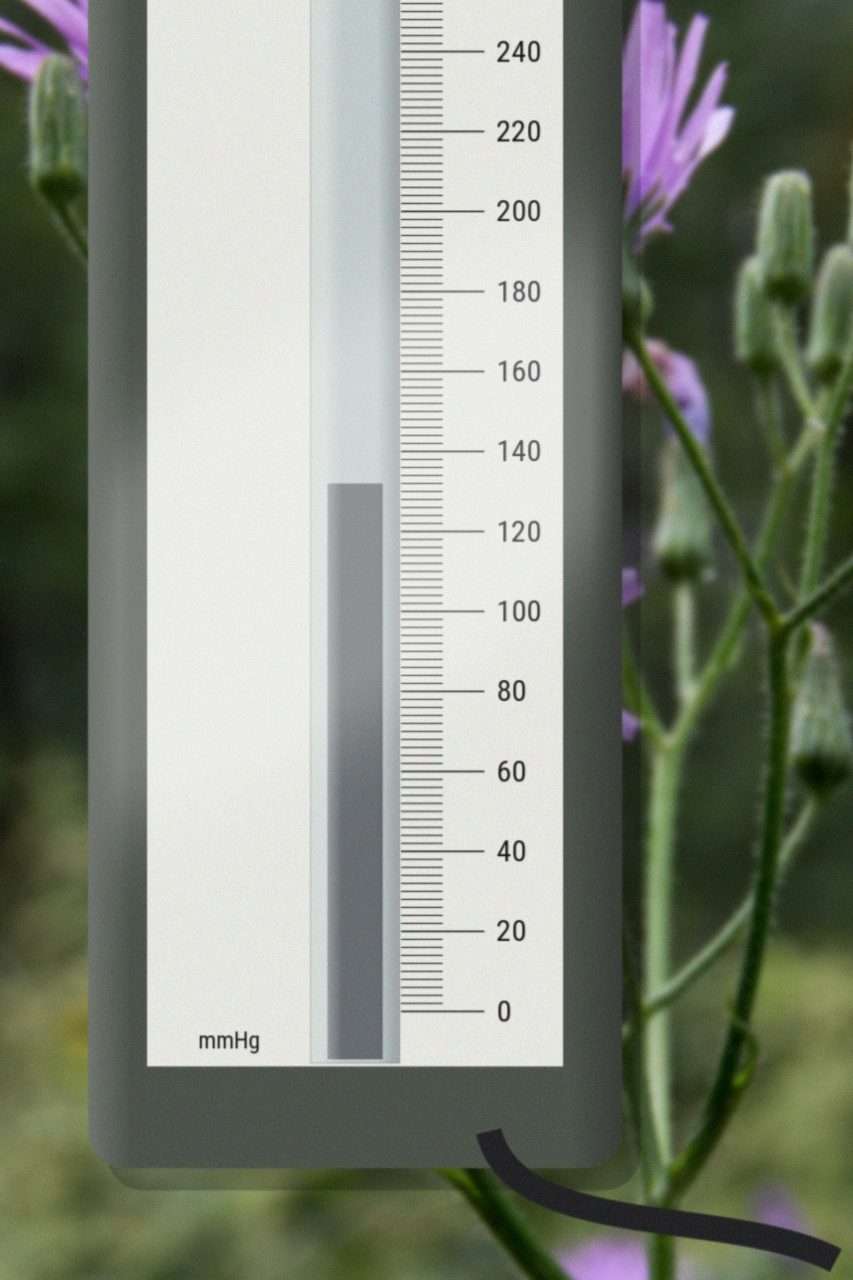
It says 132; mmHg
